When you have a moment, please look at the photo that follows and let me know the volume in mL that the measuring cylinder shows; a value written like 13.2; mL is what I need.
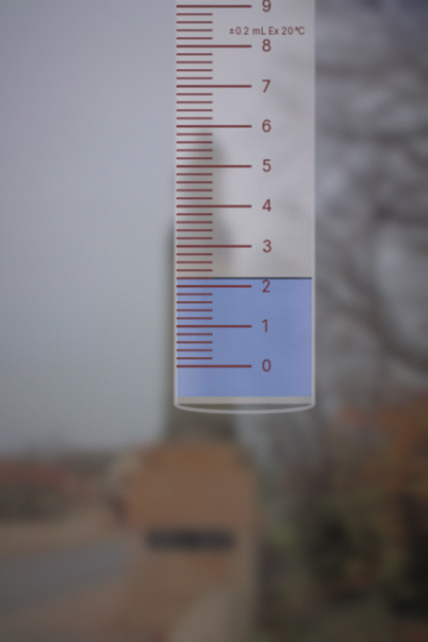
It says 2.2; mL
